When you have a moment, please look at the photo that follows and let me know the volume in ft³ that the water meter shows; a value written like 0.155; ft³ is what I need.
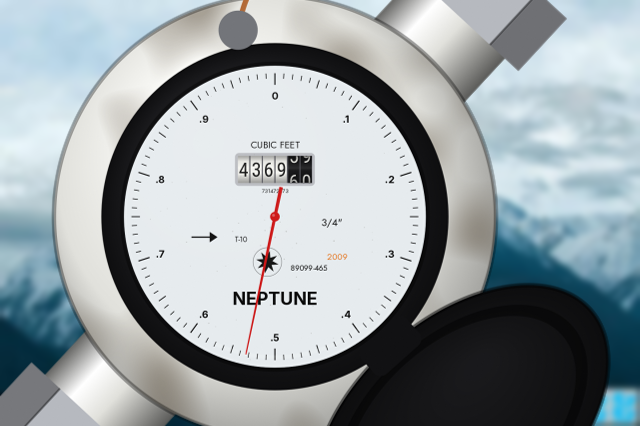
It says 436959.53; ft³
